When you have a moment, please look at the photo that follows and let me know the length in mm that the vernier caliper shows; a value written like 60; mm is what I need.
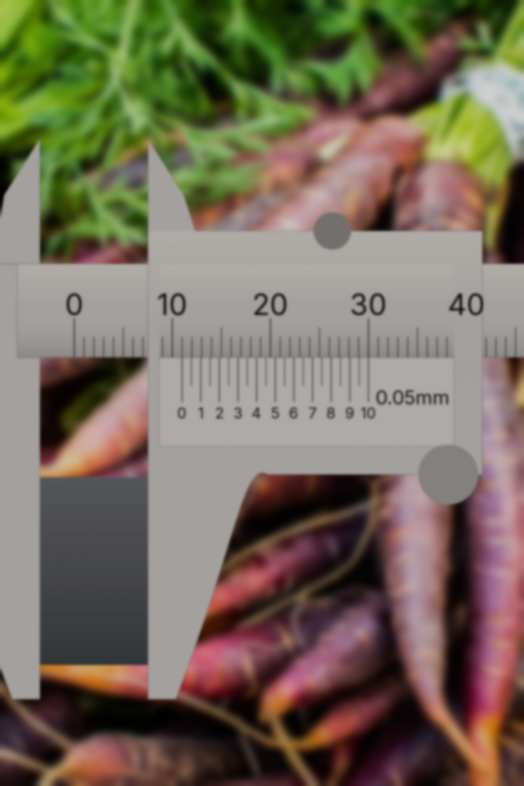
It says 11.0; mm
